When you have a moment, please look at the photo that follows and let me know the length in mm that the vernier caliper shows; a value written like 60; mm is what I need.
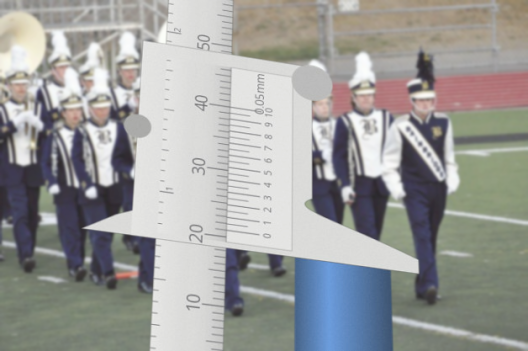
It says 21.0; mm
